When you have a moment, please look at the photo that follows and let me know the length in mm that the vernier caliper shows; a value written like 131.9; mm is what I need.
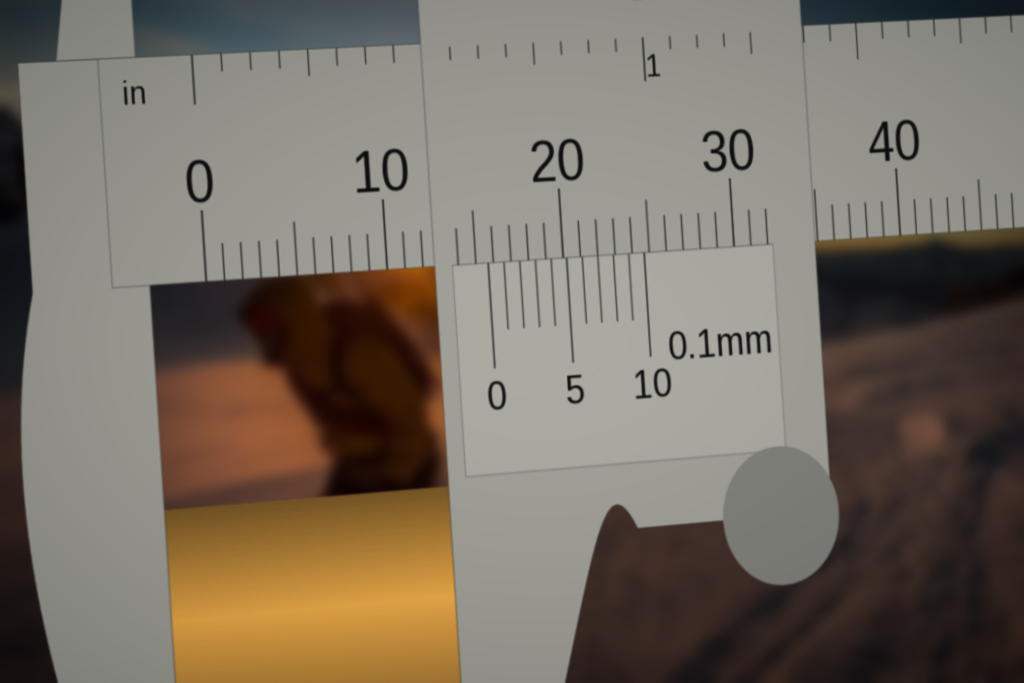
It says 15.7; mm
